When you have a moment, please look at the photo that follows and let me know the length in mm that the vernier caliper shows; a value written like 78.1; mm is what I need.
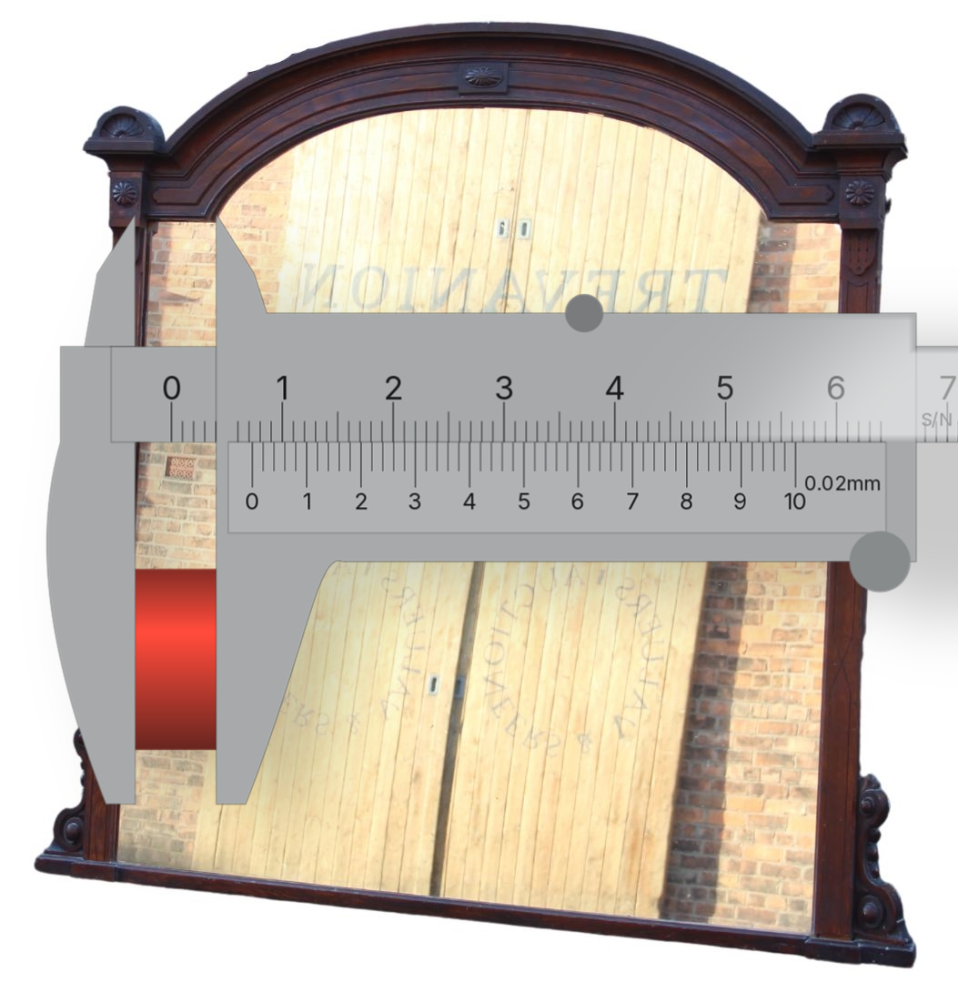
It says 7.3; mm
